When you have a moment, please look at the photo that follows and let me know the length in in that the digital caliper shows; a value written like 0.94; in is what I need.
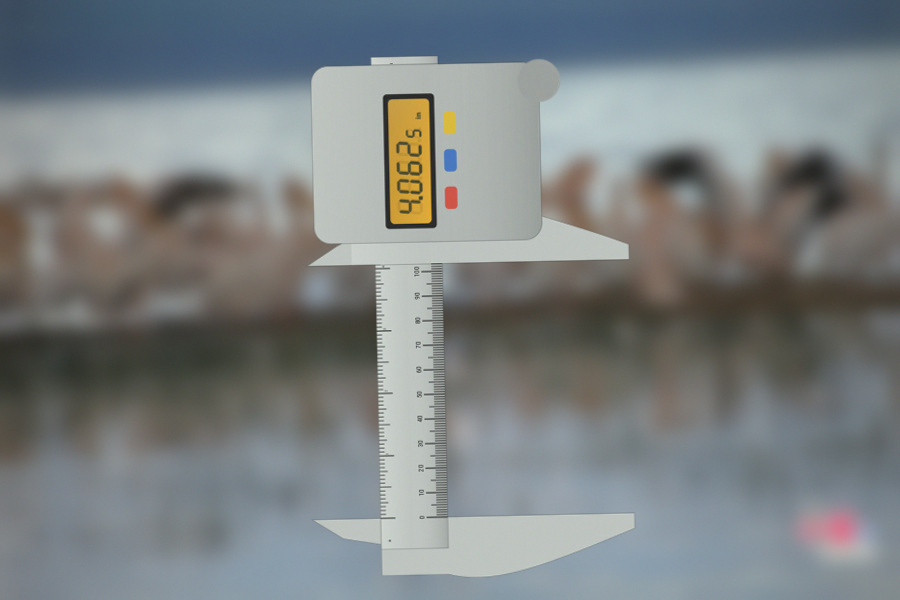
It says 4.0625; in
